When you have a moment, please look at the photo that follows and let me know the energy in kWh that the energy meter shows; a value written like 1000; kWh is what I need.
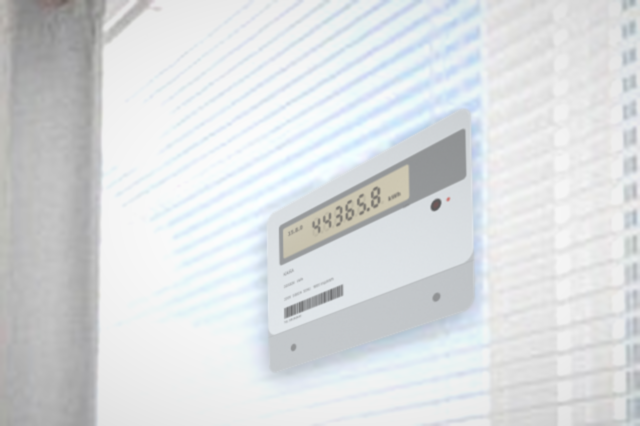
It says 44365.8; kWh
